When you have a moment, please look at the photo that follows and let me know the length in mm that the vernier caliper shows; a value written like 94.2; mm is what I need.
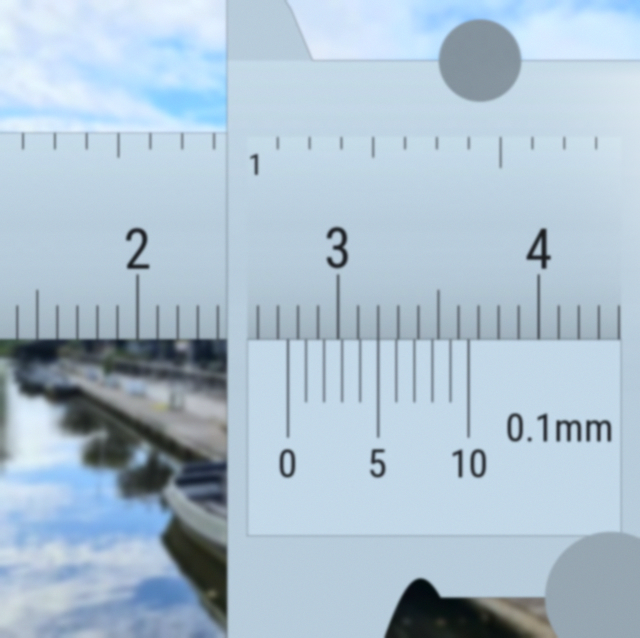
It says 27.5; mm
